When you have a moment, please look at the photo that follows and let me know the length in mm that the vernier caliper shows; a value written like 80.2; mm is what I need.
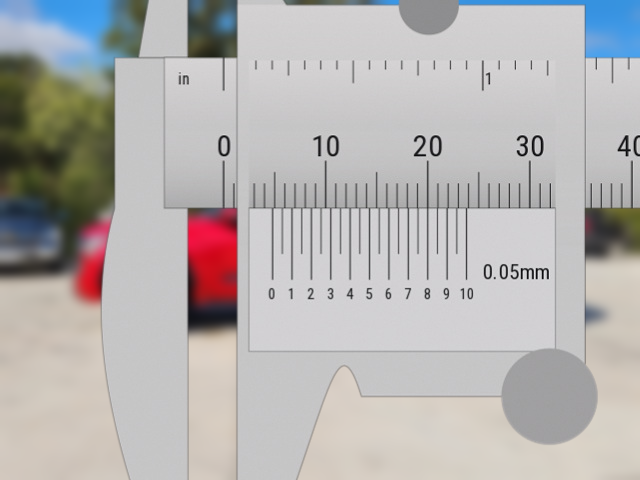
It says 4.8; mm
